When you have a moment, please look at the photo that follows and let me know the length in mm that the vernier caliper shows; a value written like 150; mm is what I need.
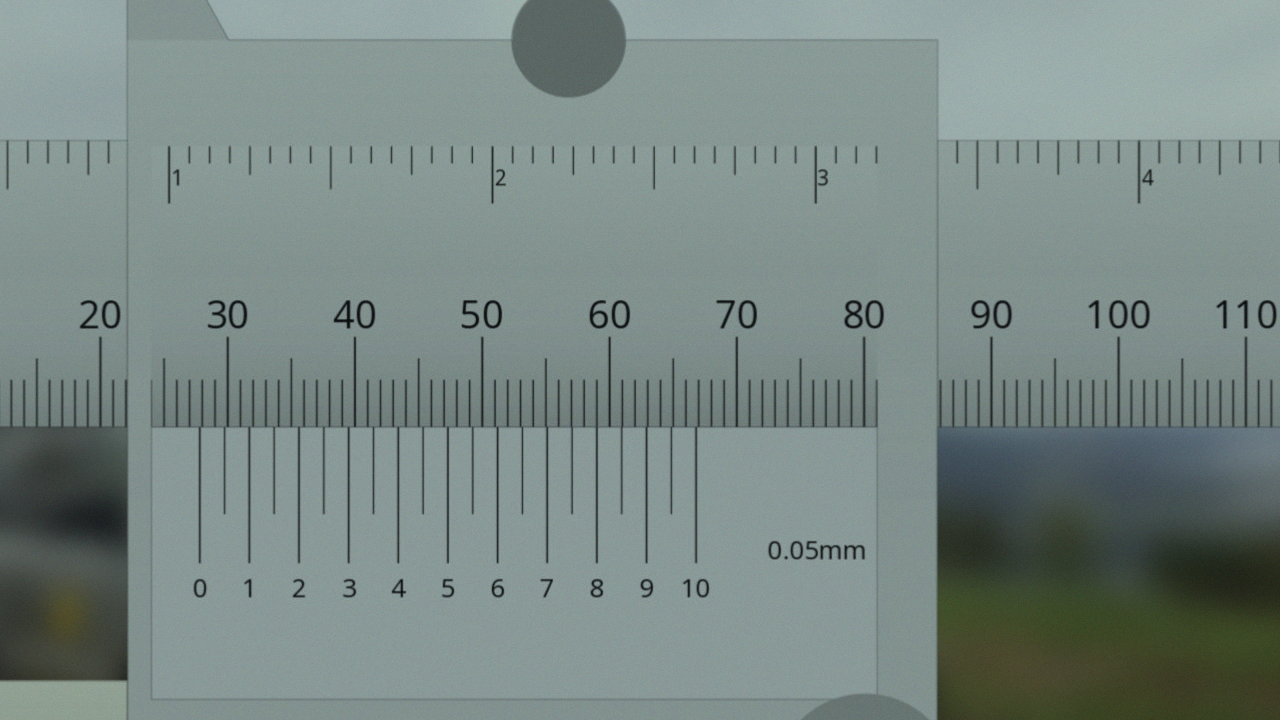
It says 27.8; mm
